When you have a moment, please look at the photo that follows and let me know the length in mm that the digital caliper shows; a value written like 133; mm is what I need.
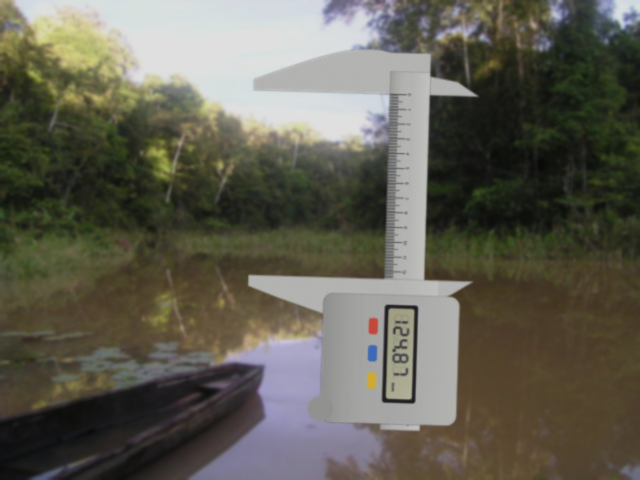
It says 124.87; mm
